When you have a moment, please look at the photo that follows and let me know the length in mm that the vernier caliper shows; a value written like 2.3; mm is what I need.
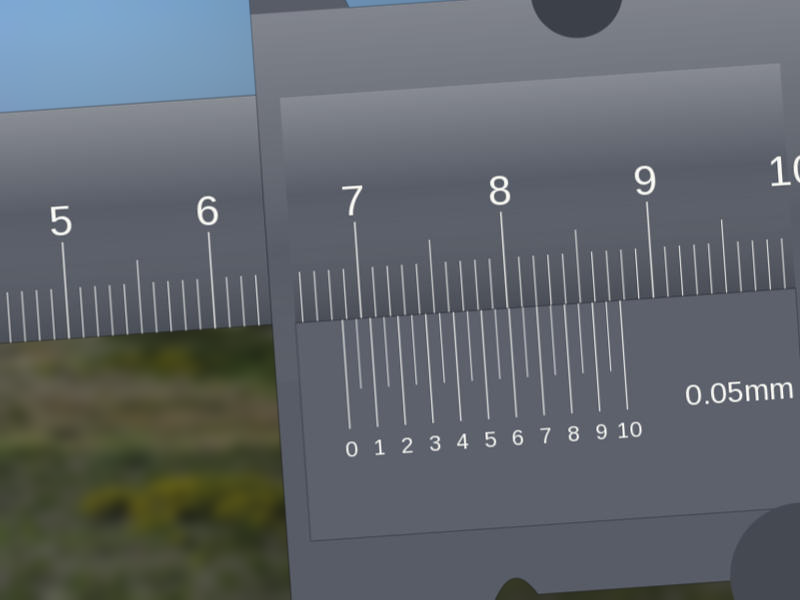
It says 68.7; mm
